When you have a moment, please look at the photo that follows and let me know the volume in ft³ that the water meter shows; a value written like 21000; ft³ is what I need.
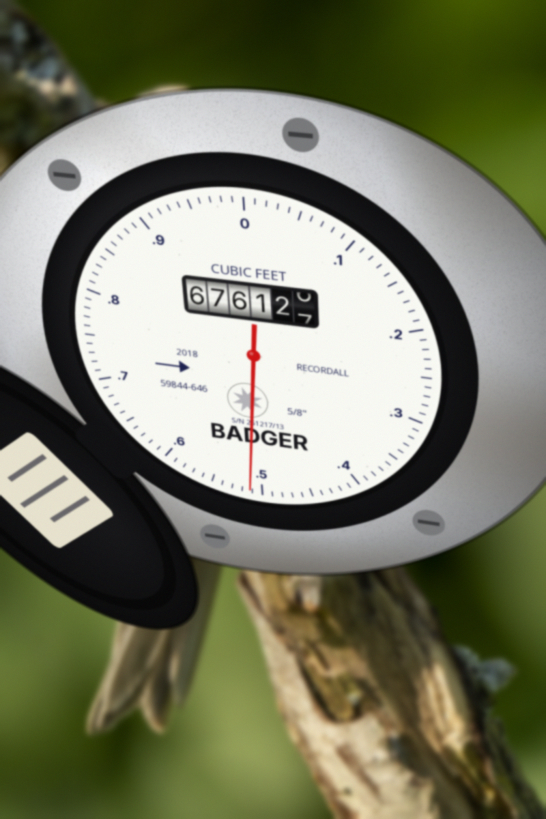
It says 676126.51; ft³
